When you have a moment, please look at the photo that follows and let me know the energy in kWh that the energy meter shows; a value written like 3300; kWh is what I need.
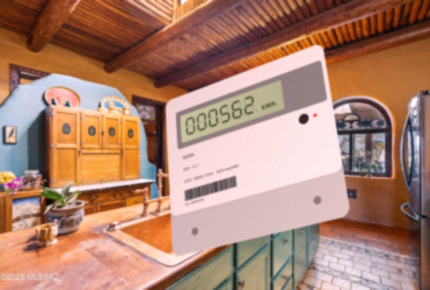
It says 562; kWh
